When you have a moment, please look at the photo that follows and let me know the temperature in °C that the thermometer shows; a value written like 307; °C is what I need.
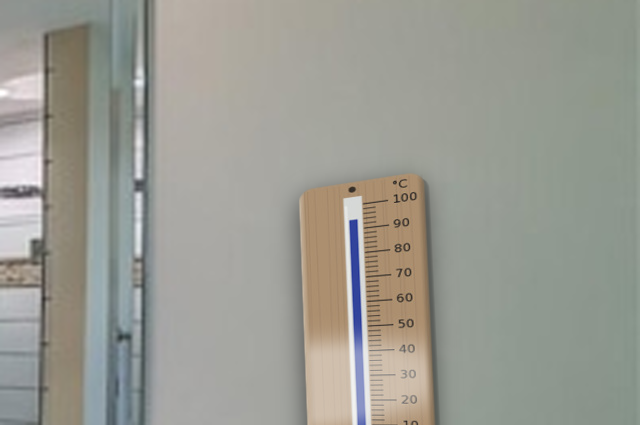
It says 94; °C
